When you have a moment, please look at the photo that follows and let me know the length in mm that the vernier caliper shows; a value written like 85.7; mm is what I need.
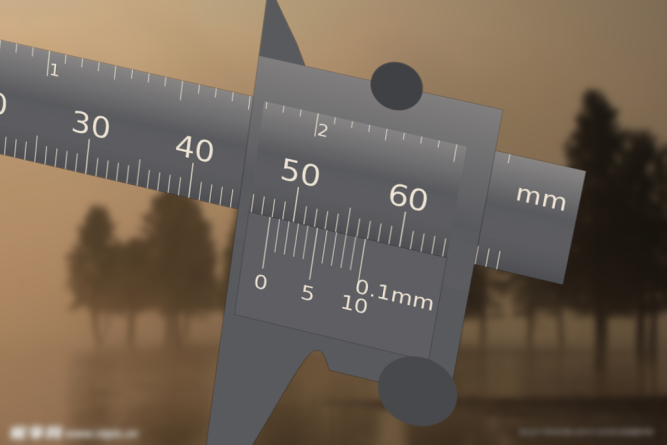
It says 47.8; mm
